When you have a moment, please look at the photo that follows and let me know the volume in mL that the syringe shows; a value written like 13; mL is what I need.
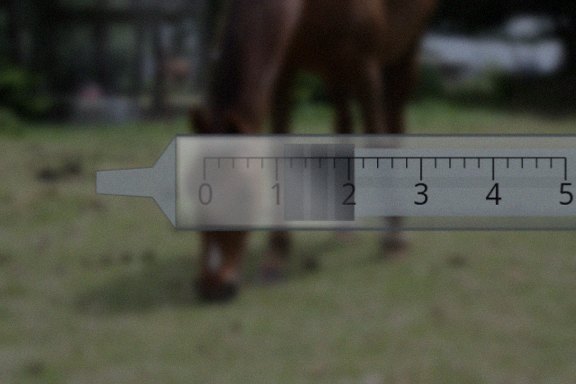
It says 1.1; mL
